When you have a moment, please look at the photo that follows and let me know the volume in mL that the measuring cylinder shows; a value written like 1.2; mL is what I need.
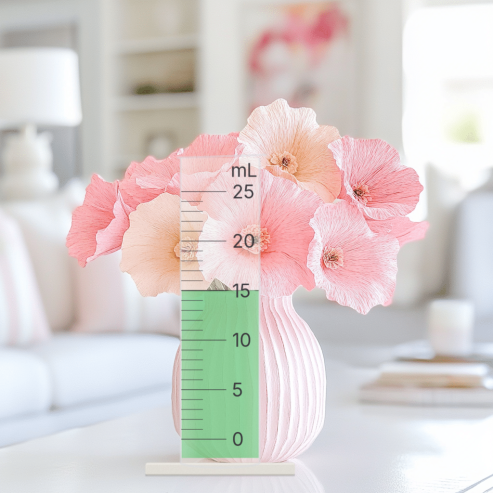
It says 15; mL
